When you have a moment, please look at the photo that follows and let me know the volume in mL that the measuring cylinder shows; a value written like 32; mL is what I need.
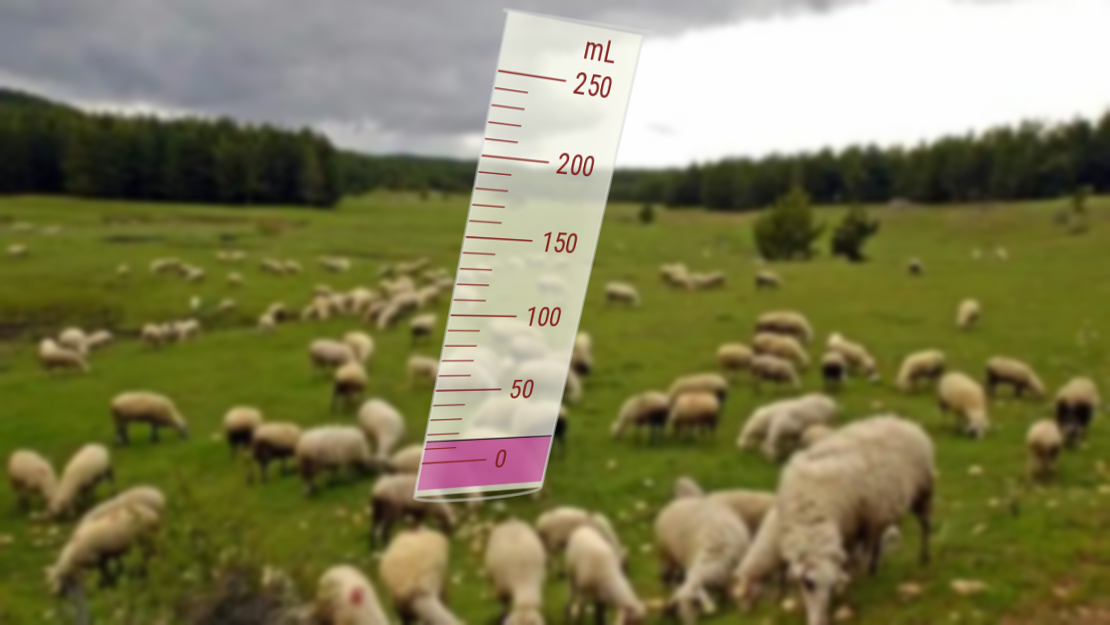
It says 15; mL
